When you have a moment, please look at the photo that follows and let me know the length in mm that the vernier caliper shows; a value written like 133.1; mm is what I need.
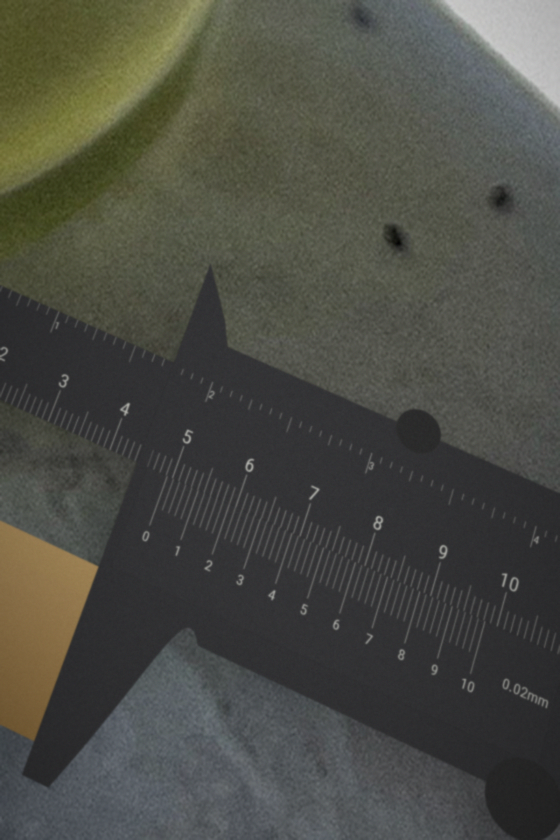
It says 49.2; mm
